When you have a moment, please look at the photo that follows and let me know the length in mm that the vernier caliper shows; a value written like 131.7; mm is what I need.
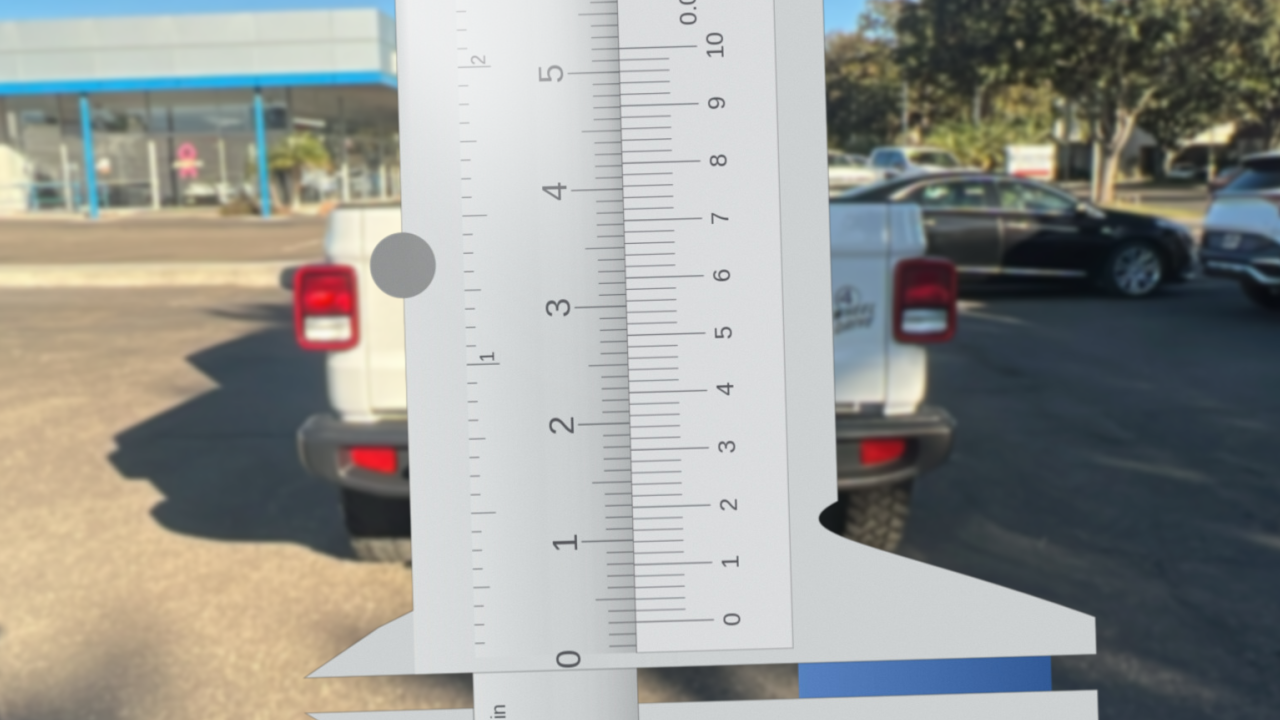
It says 3.0; mm
